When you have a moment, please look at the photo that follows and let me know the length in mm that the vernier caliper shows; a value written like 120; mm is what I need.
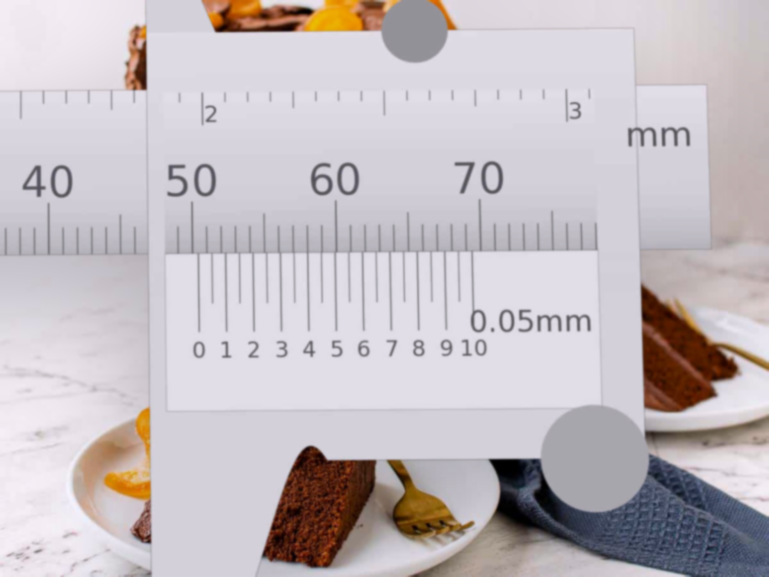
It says 50.4; mm
